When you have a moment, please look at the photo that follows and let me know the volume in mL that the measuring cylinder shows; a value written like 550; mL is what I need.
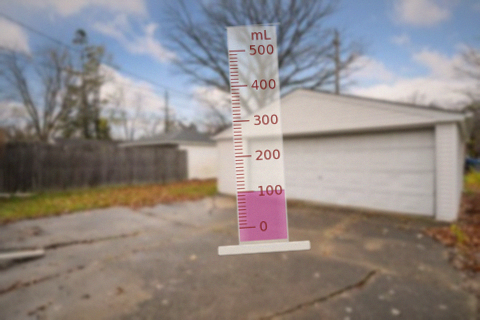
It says 100; mL
